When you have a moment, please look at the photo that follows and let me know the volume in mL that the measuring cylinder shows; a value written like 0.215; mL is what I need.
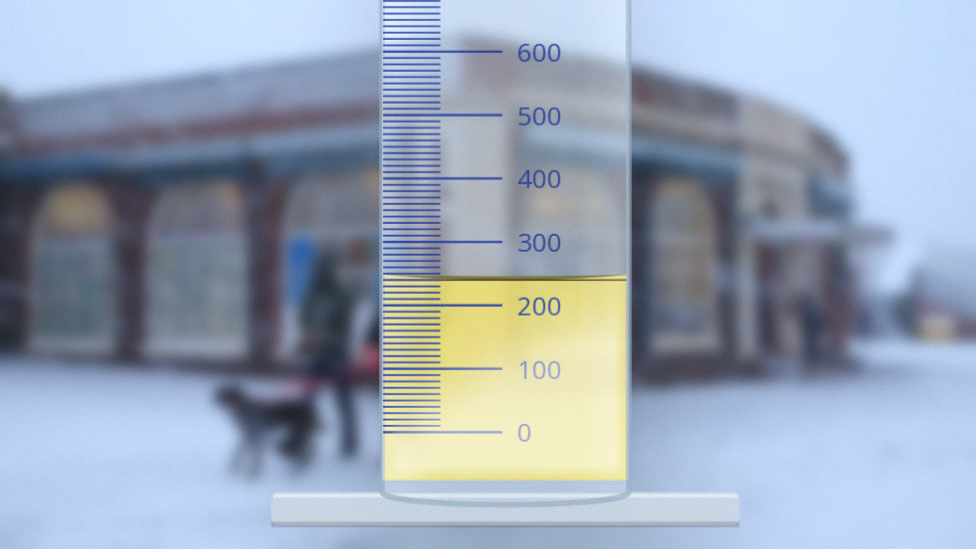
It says 240; mL
